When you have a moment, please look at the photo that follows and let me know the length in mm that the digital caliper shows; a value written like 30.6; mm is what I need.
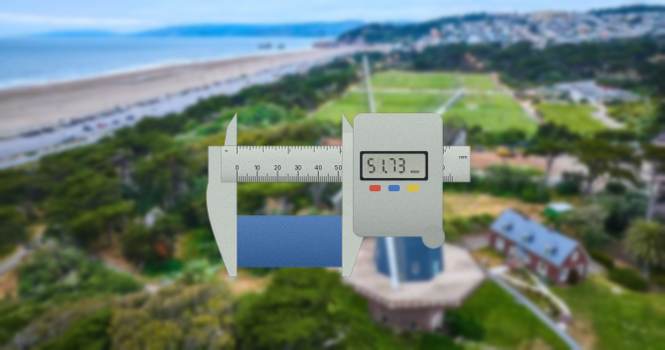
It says 51.73; mm
